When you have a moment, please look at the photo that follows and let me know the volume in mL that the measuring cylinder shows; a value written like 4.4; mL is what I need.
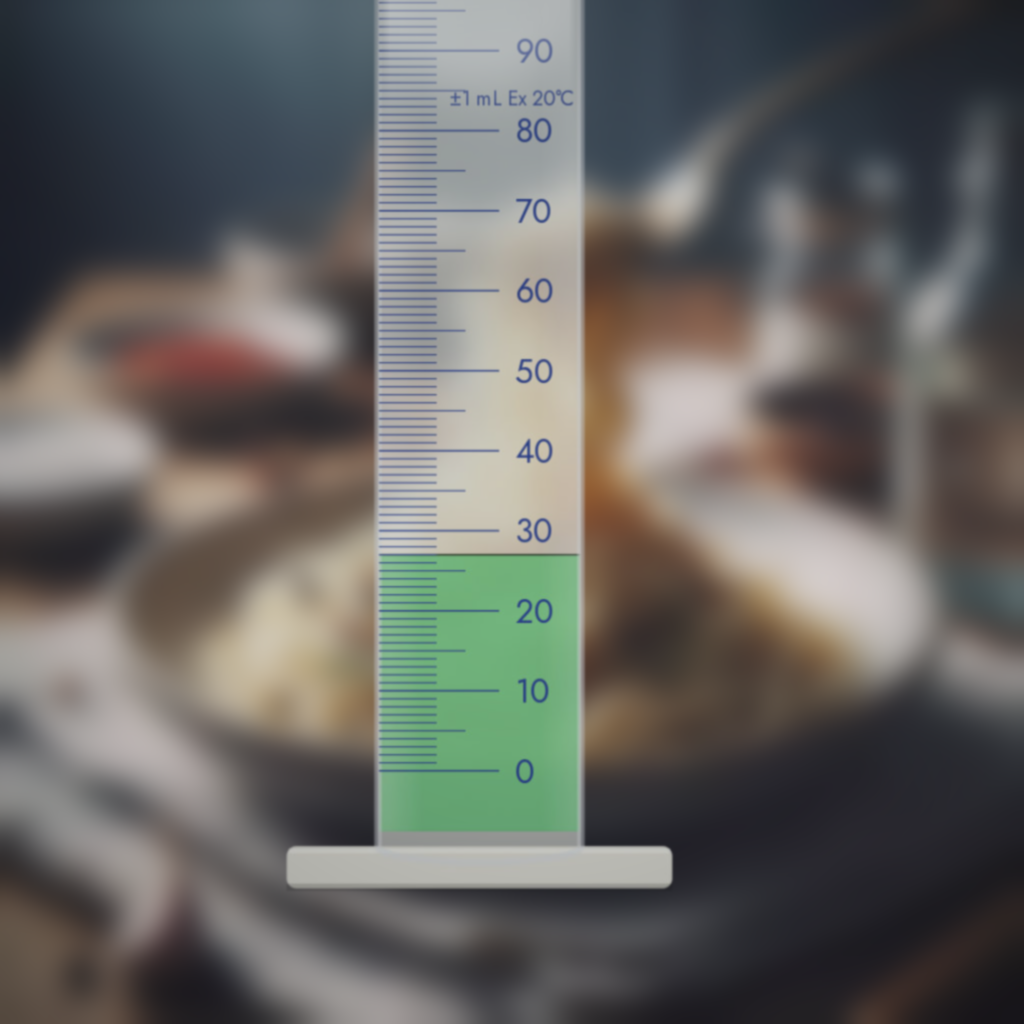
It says 27; mL
